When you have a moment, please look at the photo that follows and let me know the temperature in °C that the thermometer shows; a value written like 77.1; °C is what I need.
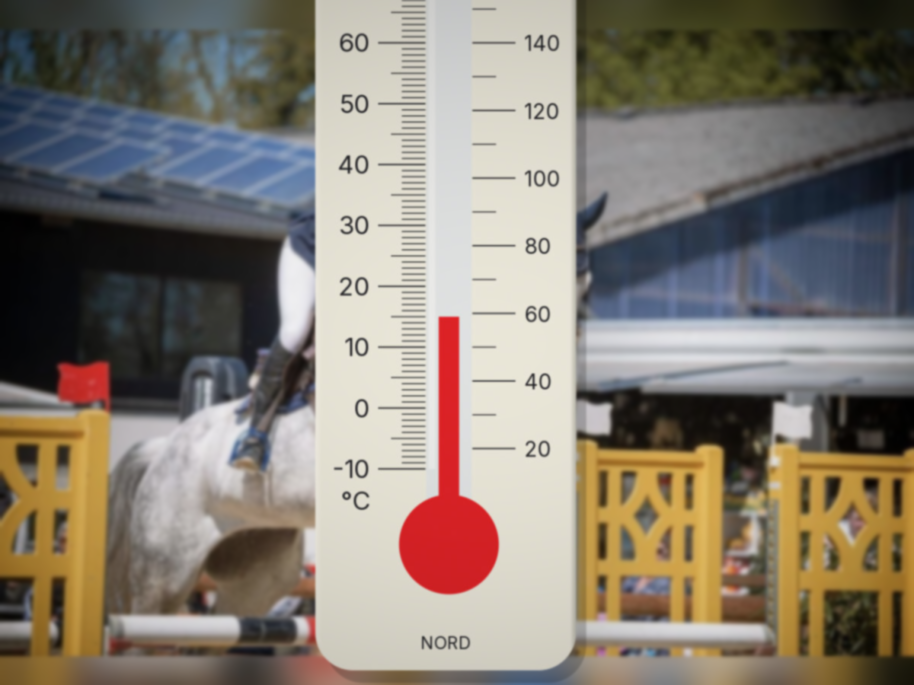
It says 15; °C
